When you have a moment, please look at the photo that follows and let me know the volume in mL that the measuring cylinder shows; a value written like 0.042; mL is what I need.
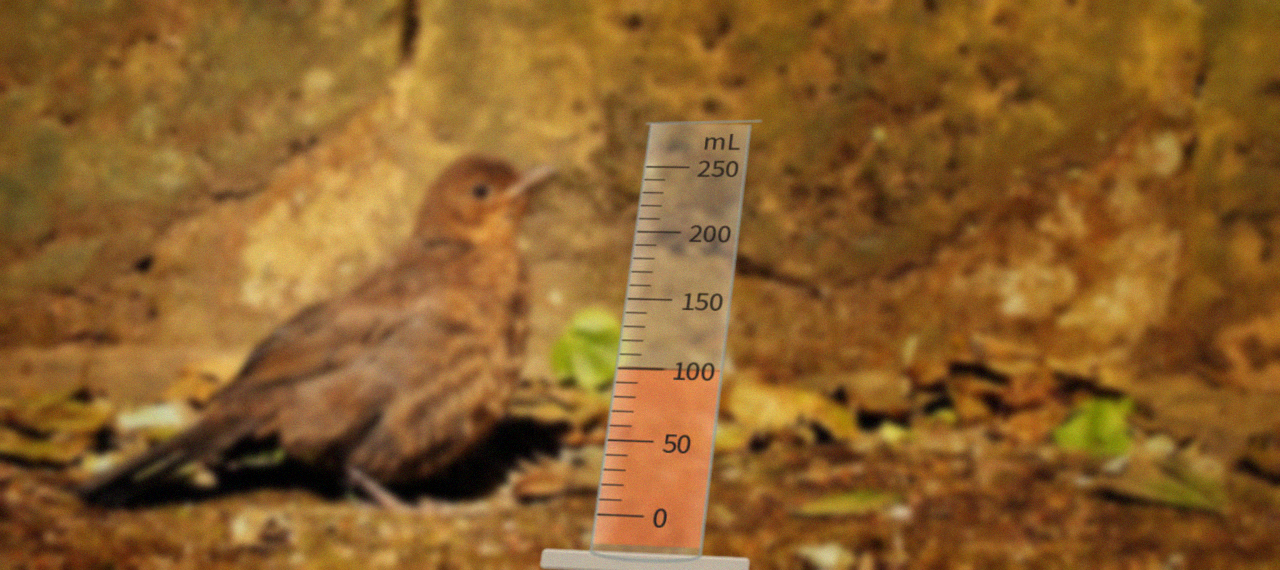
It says 100; mL
